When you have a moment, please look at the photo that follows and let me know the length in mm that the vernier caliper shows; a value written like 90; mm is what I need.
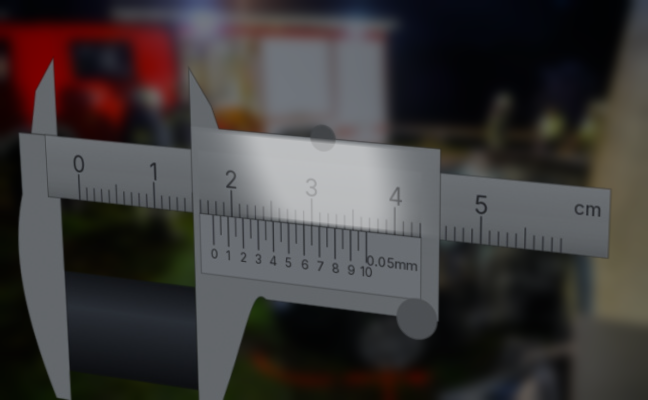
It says 17.6; mm
